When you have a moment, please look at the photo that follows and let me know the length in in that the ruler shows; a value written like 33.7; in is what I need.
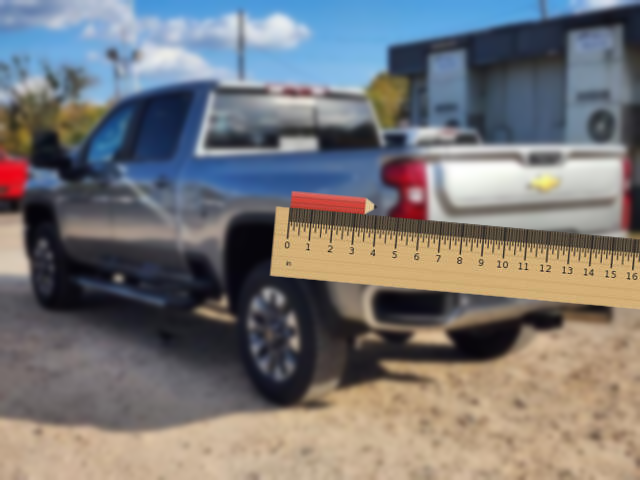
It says 4; in
